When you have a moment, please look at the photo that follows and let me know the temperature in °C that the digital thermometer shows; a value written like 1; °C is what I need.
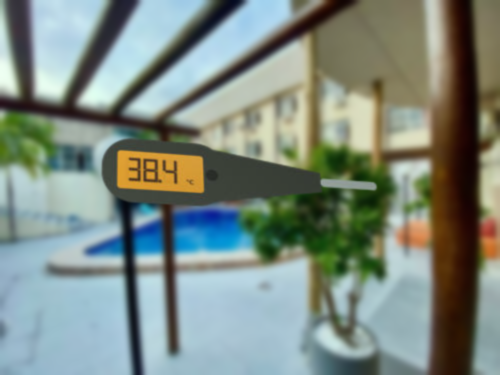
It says 38.4; °C
